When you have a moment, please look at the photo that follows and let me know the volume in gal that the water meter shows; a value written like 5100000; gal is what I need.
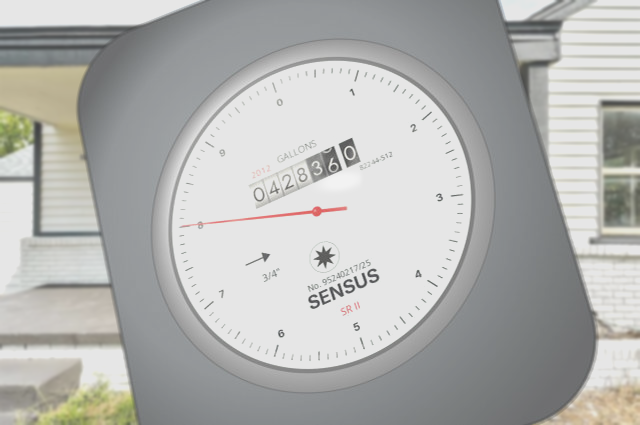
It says 428358.0; gal
